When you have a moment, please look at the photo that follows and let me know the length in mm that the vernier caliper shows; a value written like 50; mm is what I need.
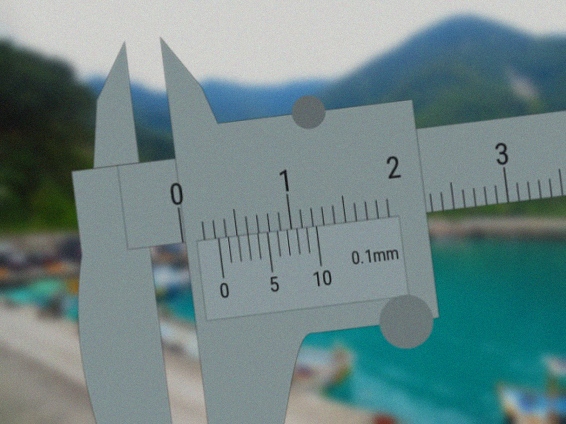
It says 3.3; mm
